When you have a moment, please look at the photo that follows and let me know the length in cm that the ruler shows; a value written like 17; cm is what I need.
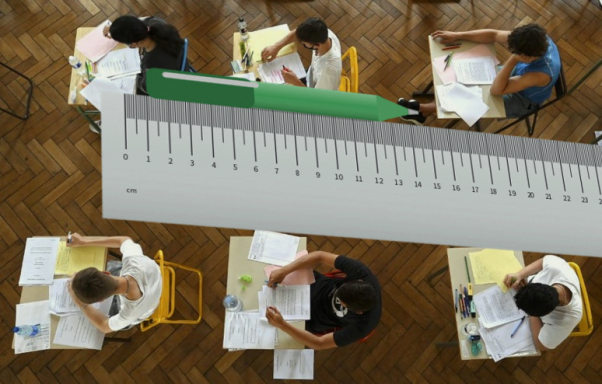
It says 13.5; cm
